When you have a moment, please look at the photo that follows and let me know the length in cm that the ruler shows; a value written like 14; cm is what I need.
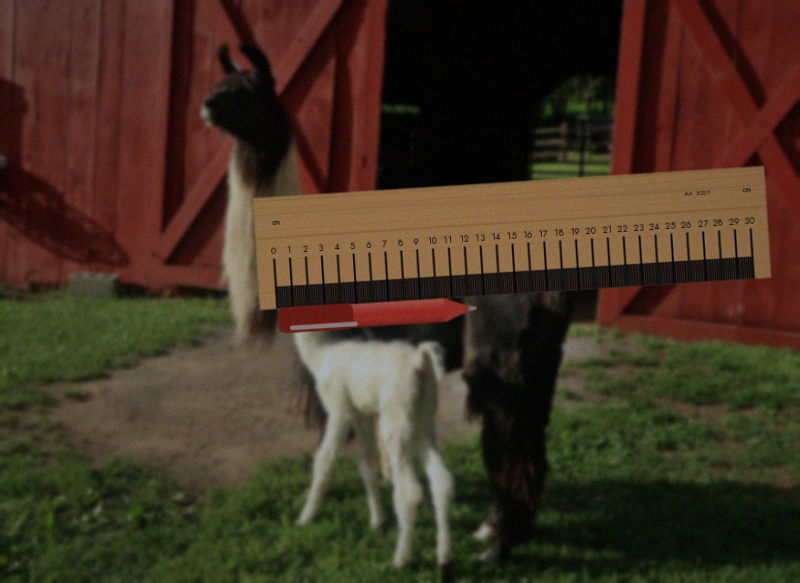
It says 12.5; cm
